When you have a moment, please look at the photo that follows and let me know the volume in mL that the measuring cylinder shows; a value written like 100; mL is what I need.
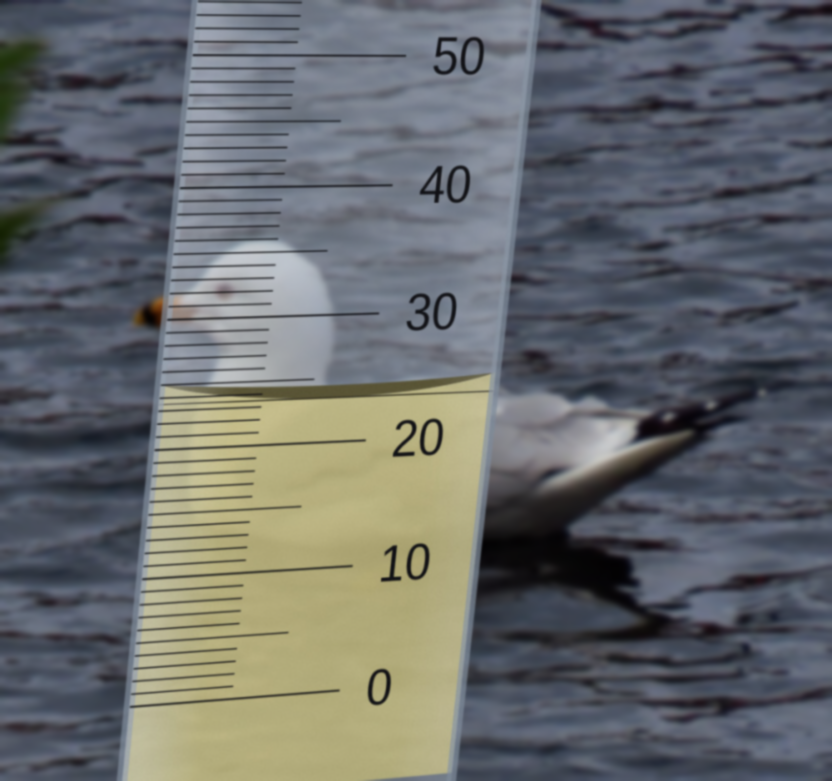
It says 23.5; mL
